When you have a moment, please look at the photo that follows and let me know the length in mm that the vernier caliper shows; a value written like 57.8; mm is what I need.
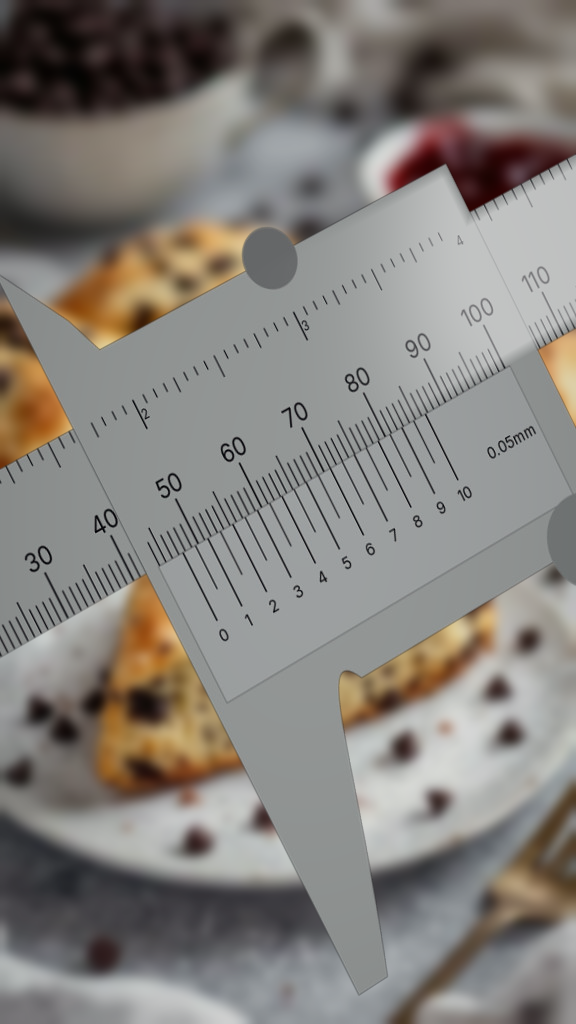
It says 47.6; mm
